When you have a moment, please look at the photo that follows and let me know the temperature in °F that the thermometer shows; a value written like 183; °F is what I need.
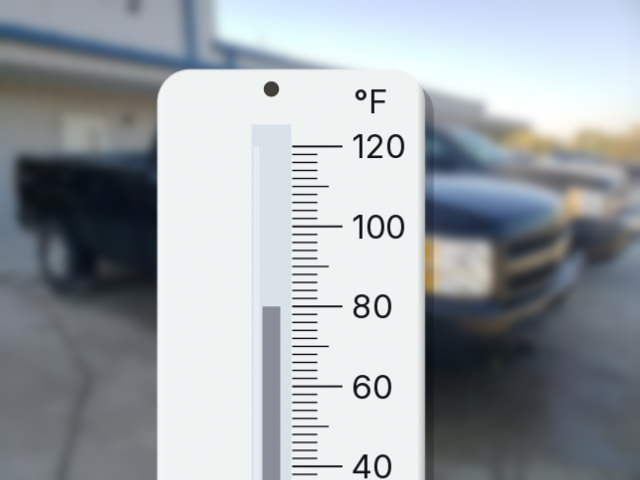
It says 80; °F
